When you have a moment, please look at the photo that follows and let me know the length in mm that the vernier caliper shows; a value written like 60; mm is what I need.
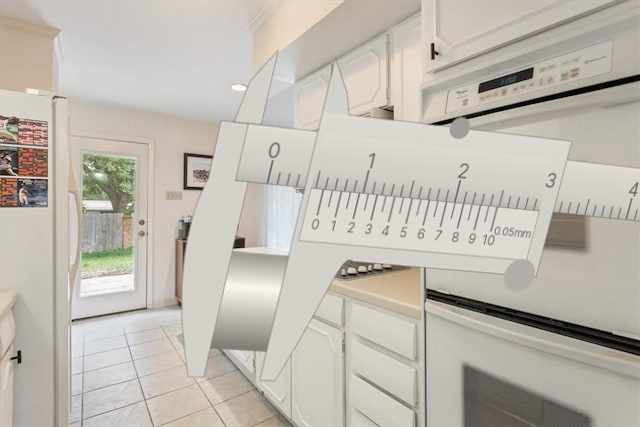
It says 5.8; mm
